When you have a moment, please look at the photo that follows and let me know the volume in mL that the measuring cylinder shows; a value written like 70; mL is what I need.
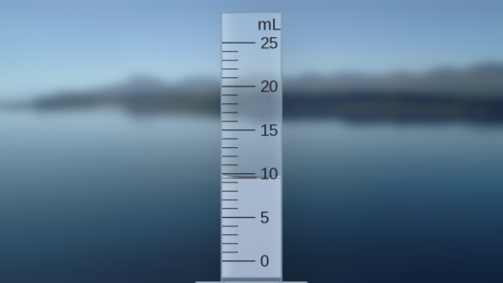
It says 9.5; mL
